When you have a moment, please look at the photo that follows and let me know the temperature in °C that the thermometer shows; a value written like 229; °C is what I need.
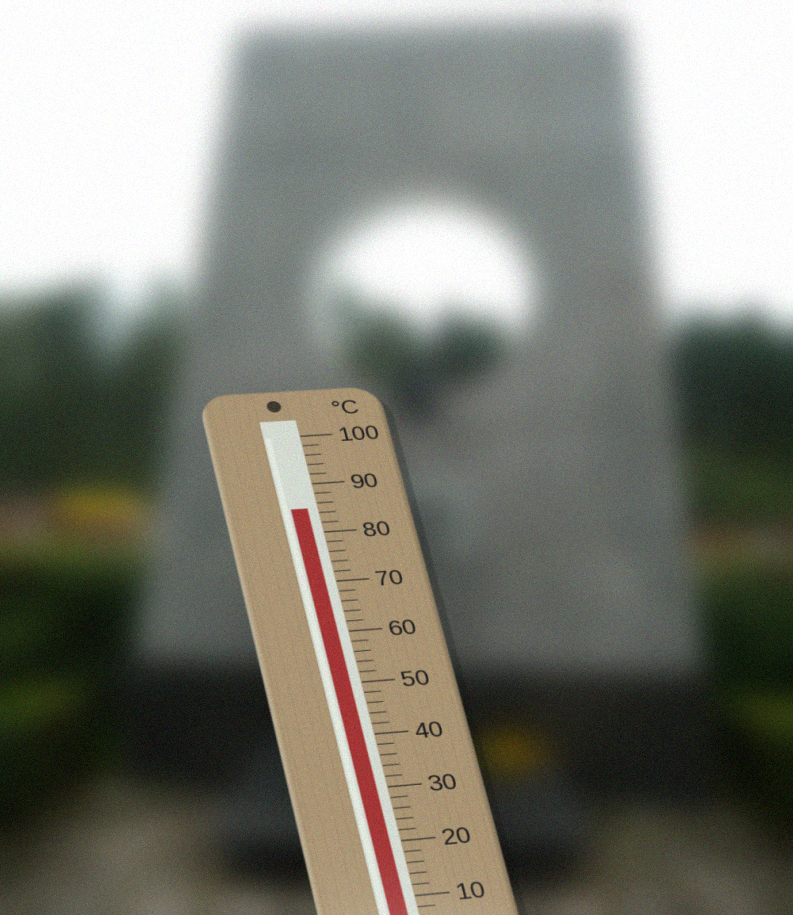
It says 85; °C
